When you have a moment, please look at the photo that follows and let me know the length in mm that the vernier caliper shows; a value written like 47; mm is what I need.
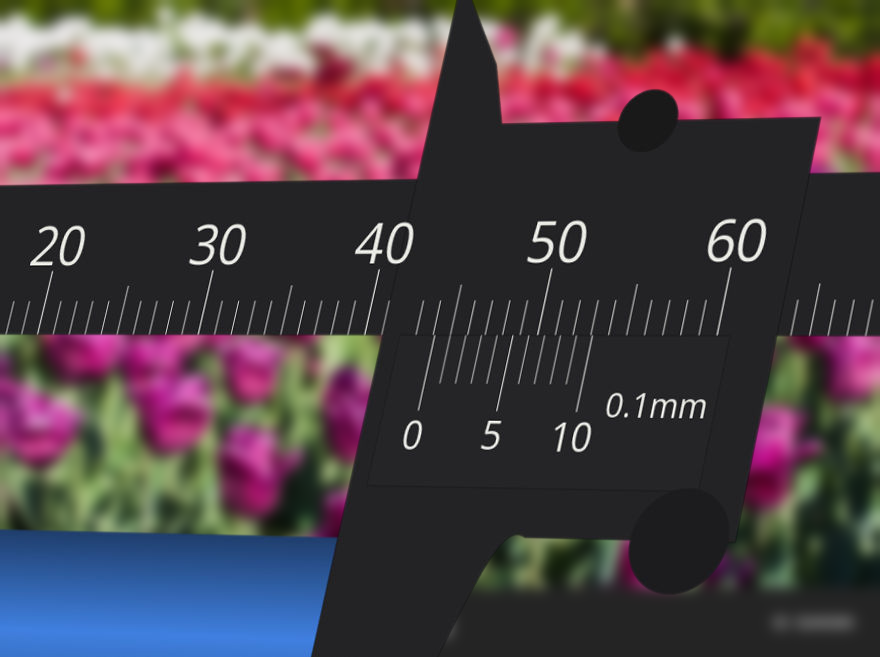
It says 44.1; mm
